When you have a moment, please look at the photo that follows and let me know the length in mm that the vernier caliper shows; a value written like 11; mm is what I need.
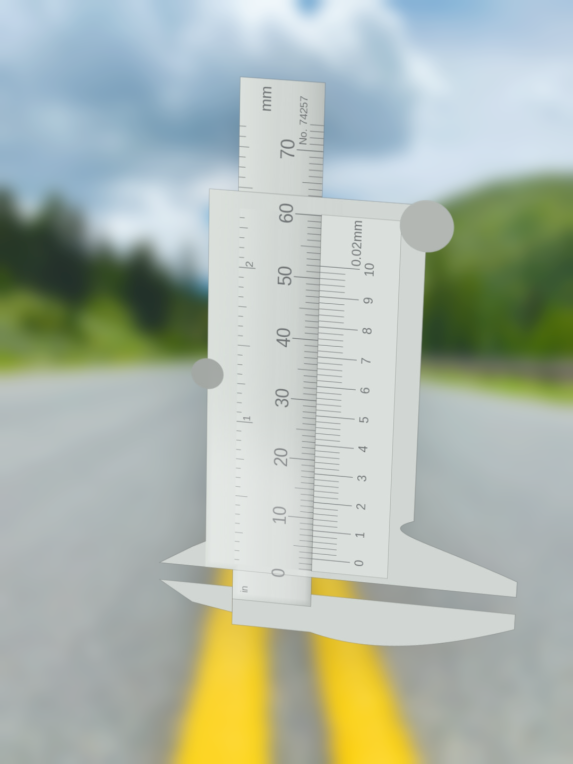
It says 3.0; mm
